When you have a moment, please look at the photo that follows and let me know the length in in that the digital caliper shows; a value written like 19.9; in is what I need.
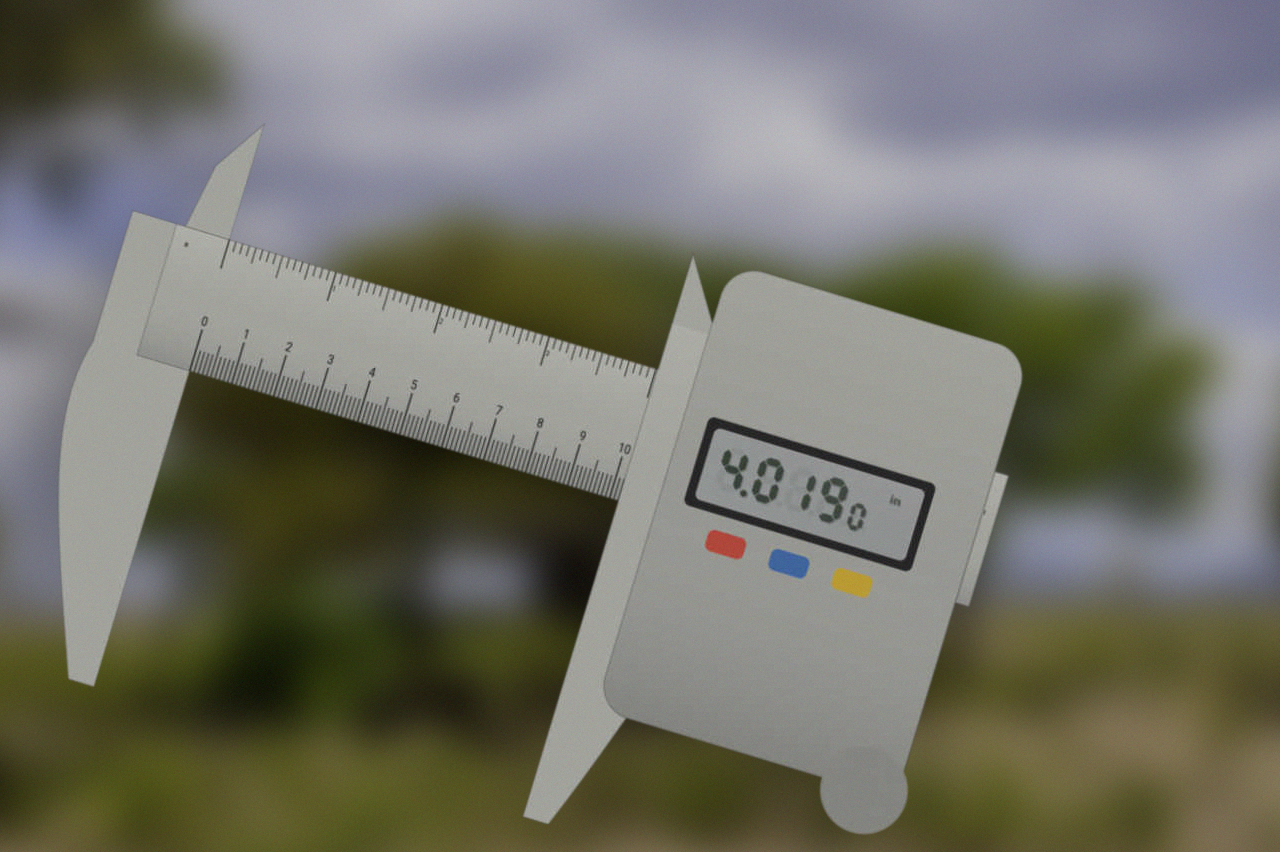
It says 4.0190; in
